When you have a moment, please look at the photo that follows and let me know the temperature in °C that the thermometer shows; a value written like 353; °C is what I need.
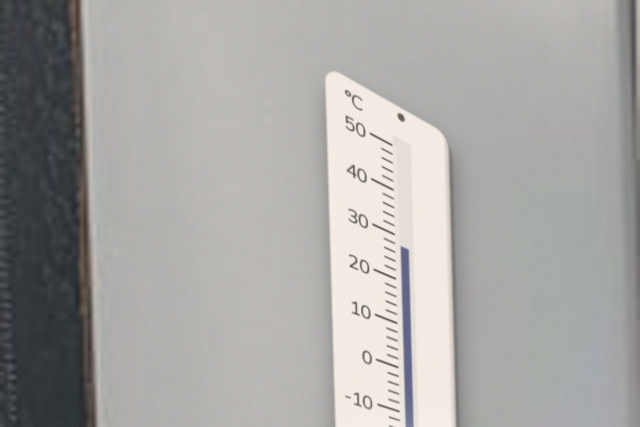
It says 28; °C
